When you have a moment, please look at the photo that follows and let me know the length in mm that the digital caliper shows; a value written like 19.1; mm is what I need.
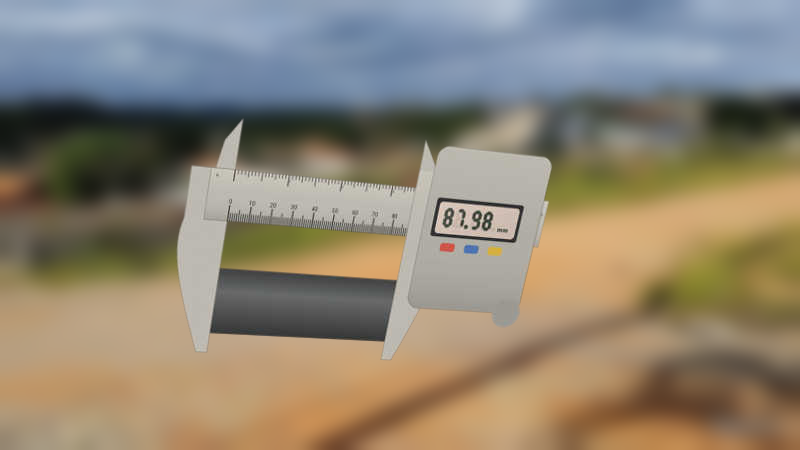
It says 87.98; mm
